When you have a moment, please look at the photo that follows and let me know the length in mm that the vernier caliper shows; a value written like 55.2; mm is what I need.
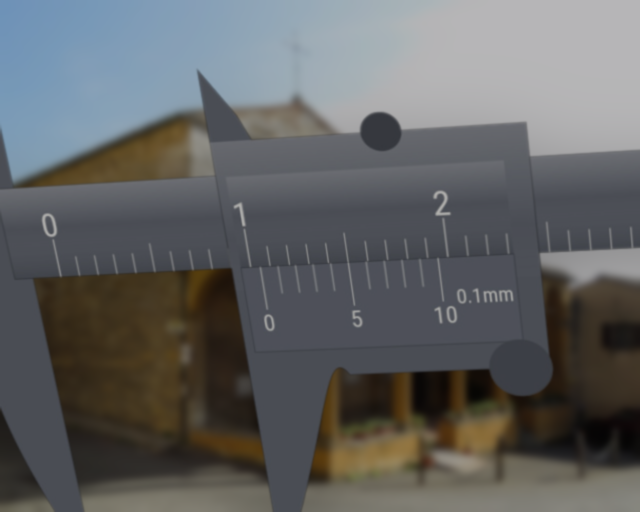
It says 10.5; mm
